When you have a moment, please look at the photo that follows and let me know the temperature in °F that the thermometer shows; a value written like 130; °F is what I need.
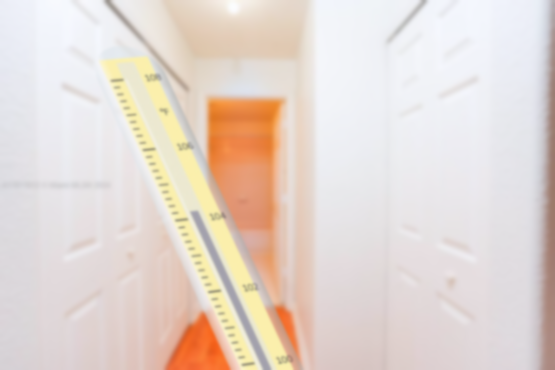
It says 104.2; °F
